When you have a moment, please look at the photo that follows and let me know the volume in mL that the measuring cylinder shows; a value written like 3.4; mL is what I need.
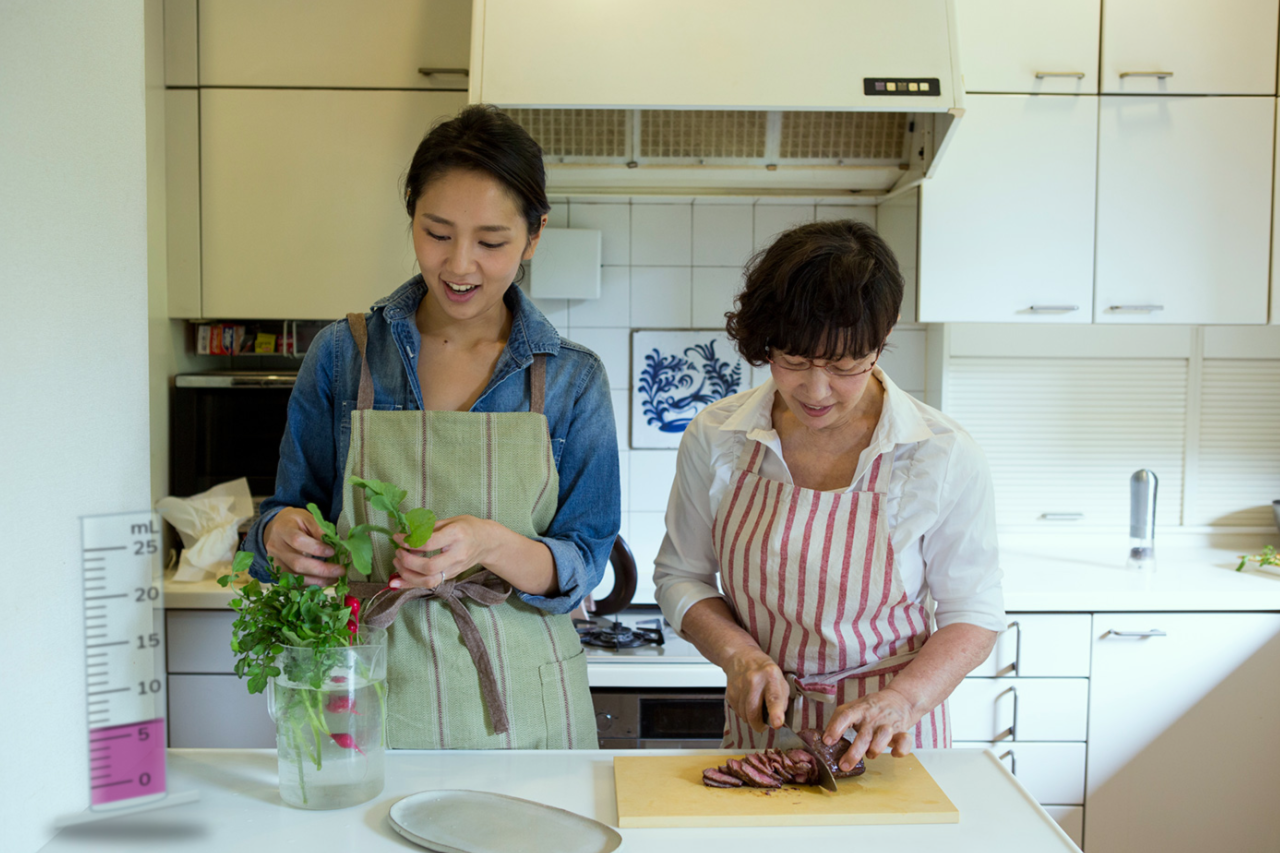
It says 6; mL
